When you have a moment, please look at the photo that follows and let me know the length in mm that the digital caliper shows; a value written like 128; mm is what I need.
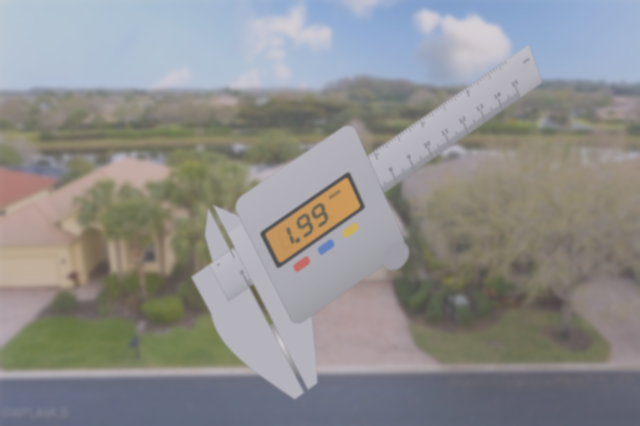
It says 1.99; mm
